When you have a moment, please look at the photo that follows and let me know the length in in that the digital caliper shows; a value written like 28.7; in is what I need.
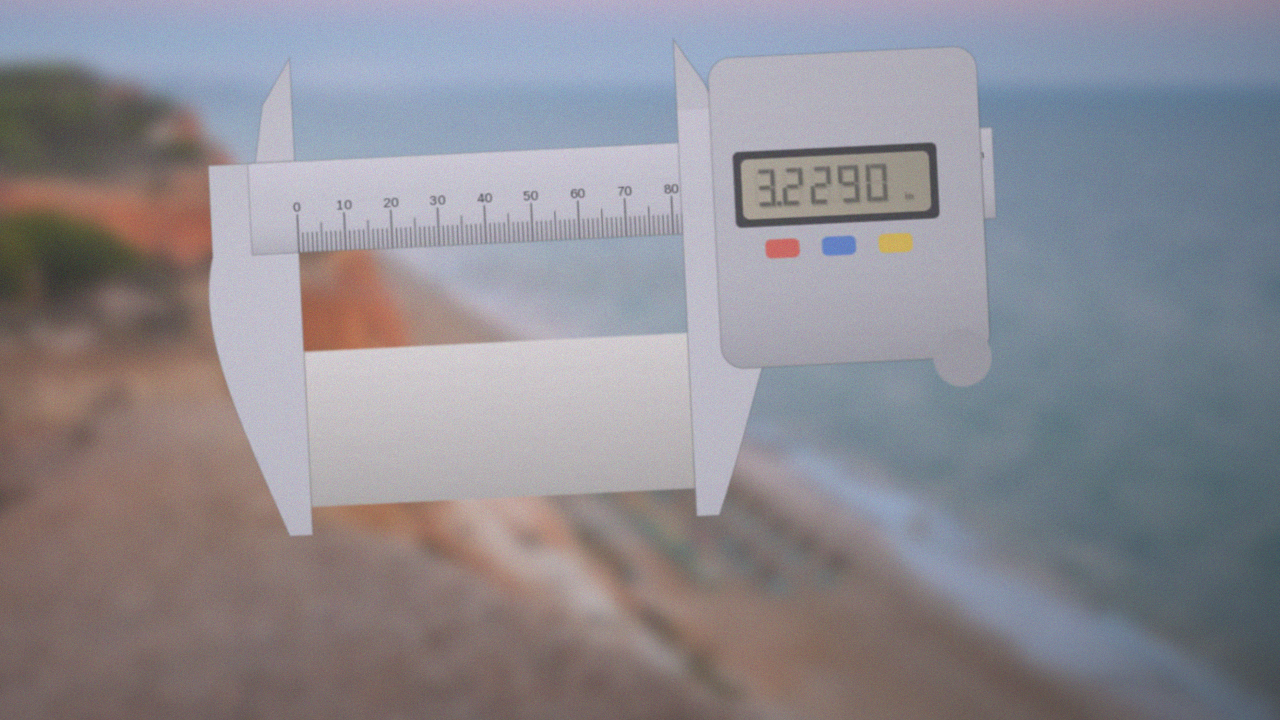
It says 3.2290; in
